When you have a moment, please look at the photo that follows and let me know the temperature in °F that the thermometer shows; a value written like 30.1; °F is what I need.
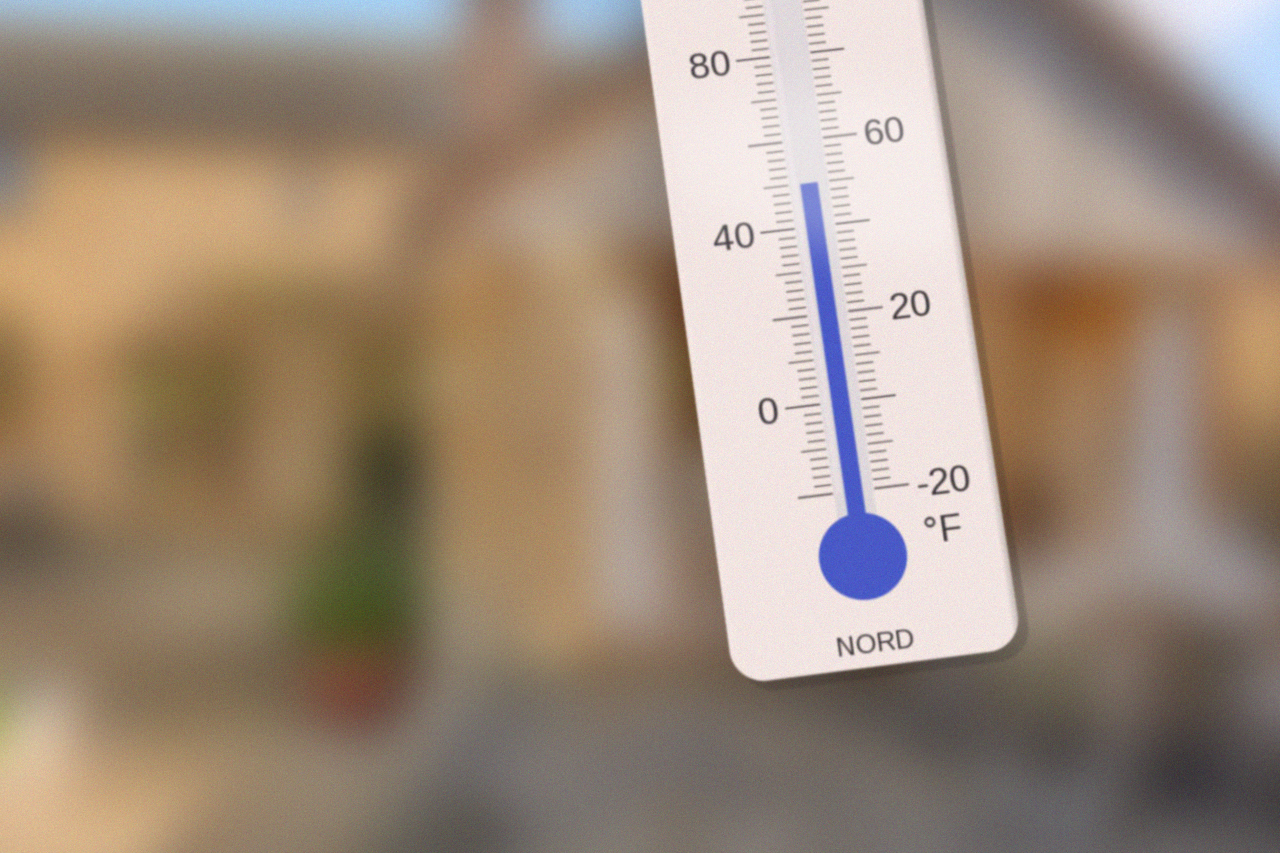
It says 50; °F
